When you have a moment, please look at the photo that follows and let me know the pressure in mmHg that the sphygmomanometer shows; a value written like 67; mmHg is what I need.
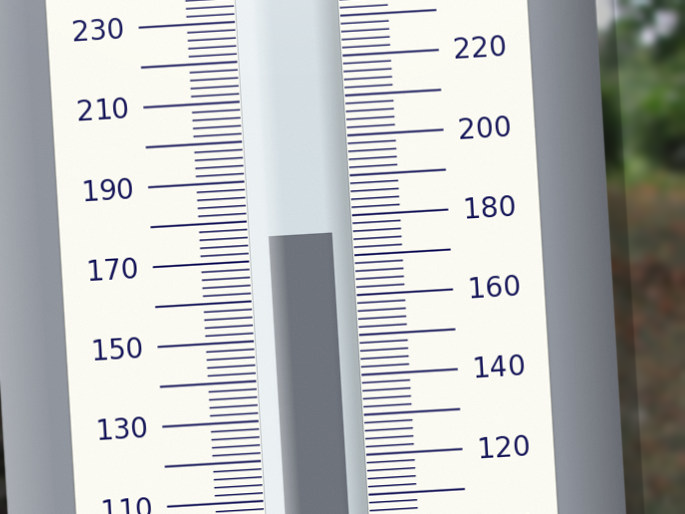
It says 176; mmHg
